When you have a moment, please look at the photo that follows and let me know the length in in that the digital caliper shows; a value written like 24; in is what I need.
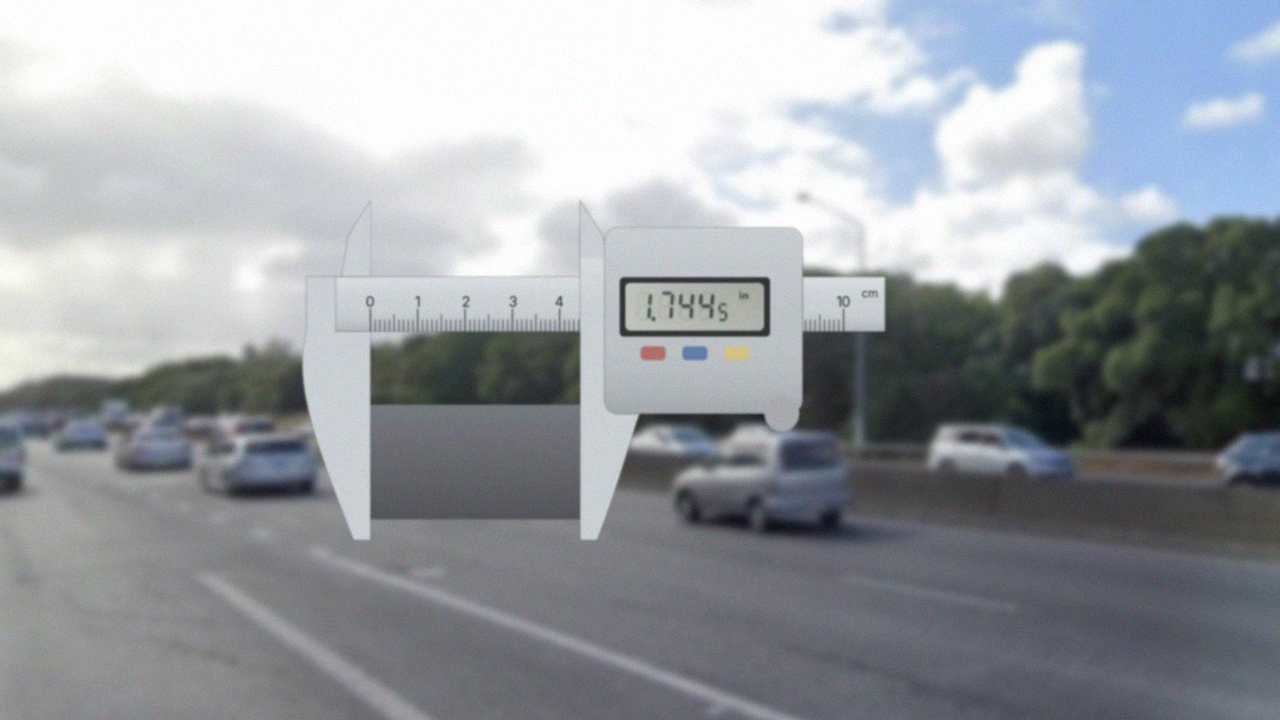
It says 1.7445; in
